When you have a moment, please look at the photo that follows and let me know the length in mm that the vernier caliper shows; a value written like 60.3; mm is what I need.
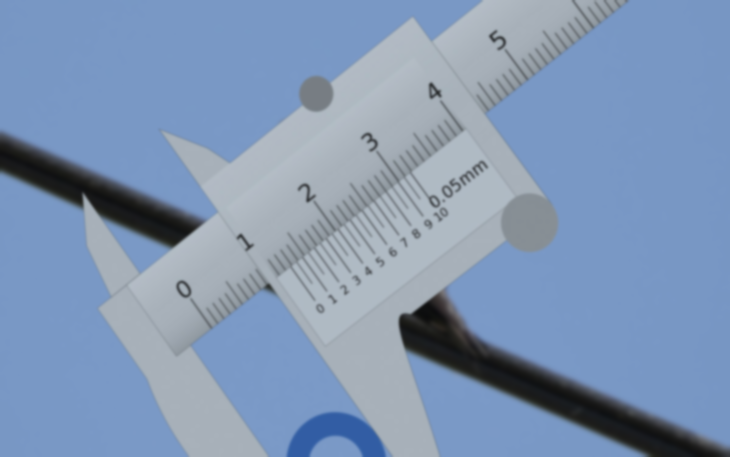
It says 12.8; mm
